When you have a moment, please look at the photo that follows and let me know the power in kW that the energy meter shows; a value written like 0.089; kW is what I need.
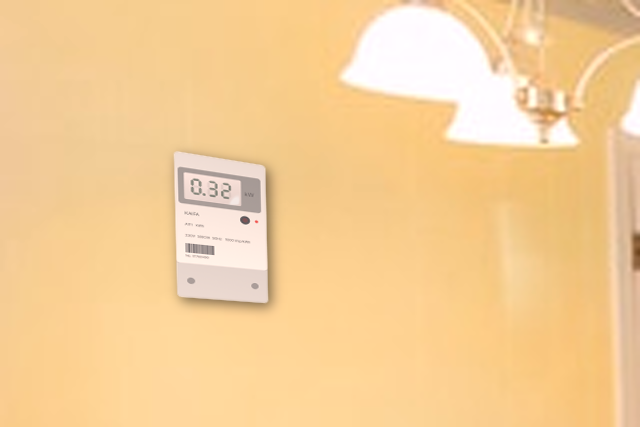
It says 0.32; kW
